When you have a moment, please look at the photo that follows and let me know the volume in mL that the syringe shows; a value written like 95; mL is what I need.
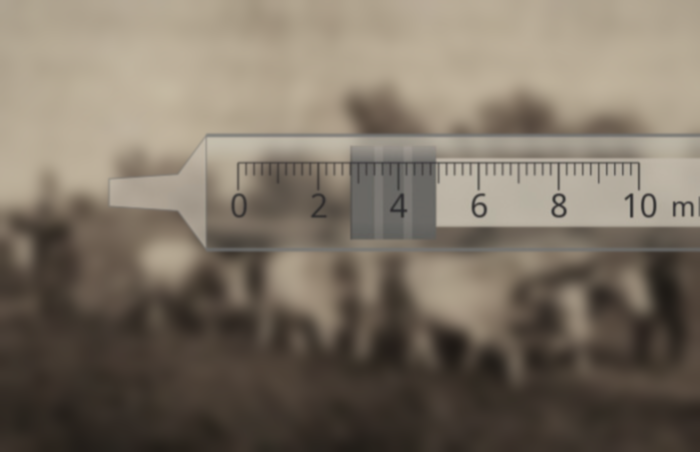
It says 2.8; mL
